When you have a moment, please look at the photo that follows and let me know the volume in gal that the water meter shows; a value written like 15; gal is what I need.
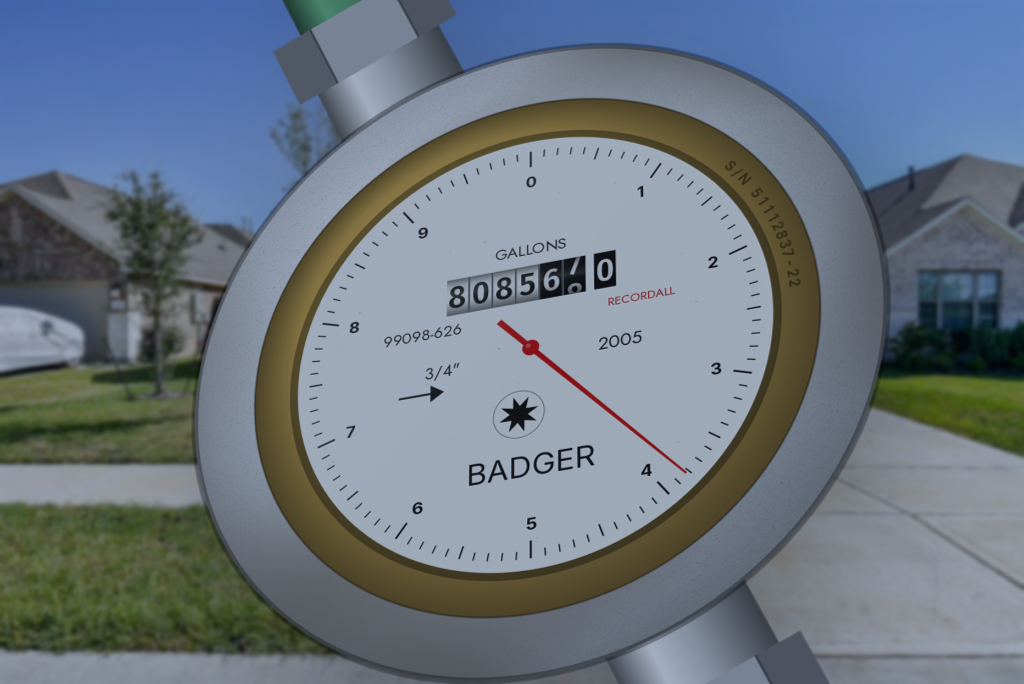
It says 8085673.8; gal
